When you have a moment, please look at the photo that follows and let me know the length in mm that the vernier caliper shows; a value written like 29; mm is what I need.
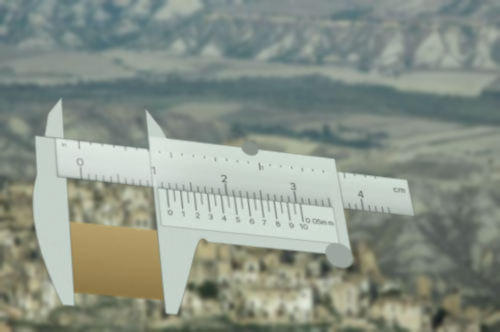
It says 11.6; mm
